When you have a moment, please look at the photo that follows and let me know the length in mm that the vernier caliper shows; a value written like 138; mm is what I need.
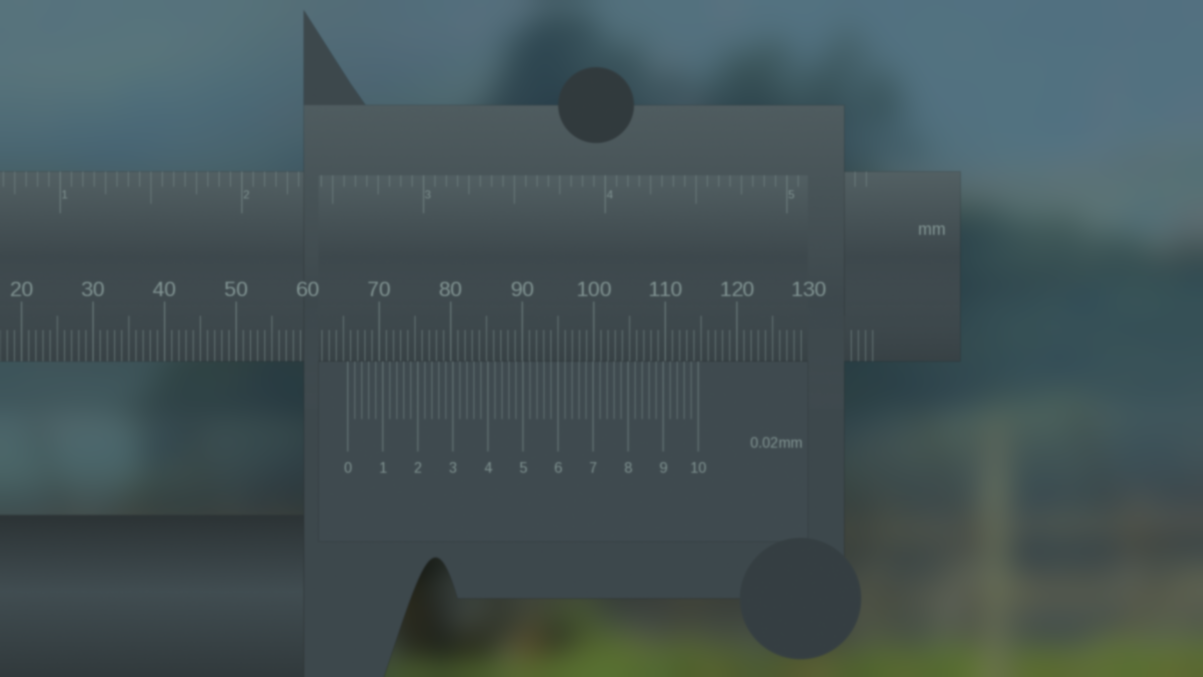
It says 65.6; mm
